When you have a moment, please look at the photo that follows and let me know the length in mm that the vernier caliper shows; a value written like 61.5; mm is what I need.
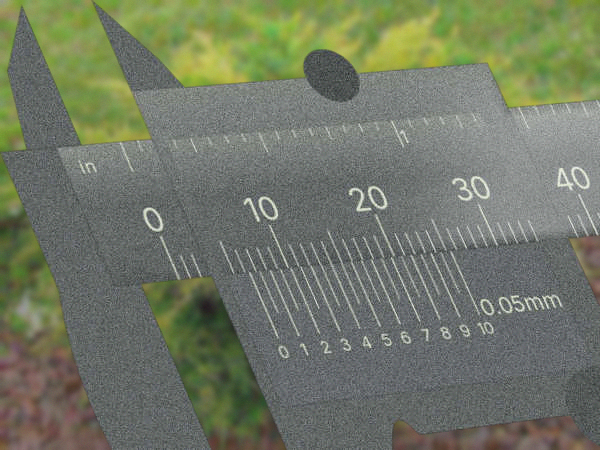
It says 6.4; mm
